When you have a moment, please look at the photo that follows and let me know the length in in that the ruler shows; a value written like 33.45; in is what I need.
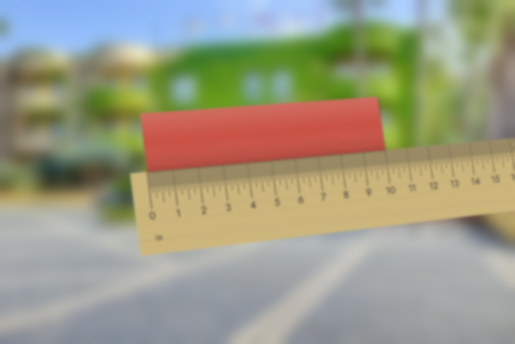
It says 10; in
